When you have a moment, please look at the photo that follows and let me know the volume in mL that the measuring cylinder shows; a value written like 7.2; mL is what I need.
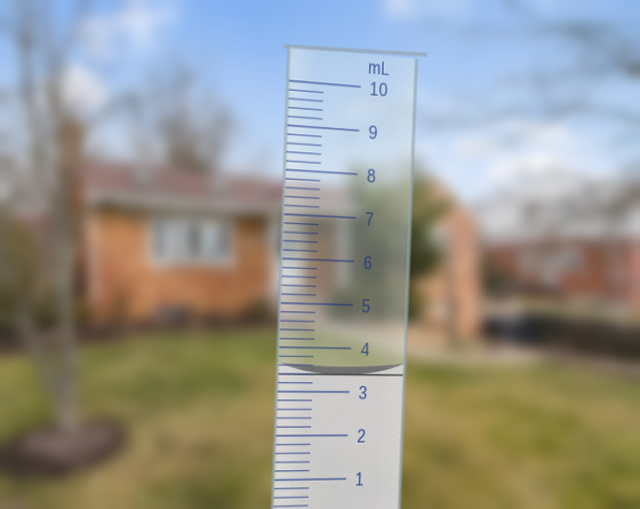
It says 3.4; mL
